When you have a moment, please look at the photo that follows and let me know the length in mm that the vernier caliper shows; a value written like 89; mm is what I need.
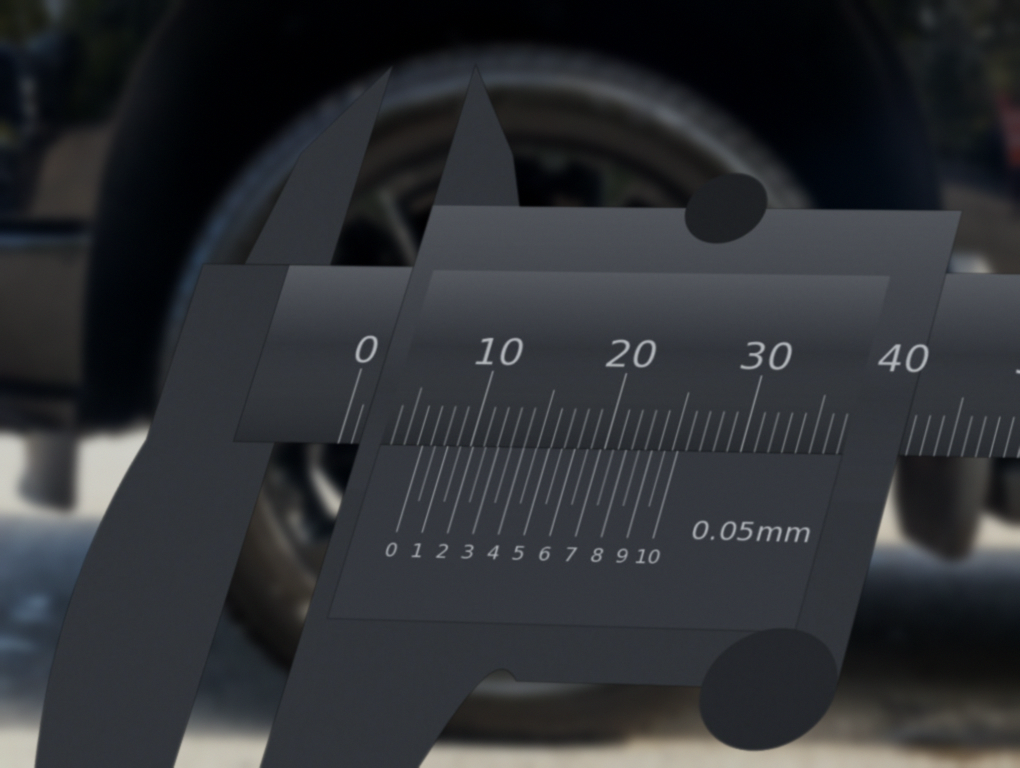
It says 6.4; mm
